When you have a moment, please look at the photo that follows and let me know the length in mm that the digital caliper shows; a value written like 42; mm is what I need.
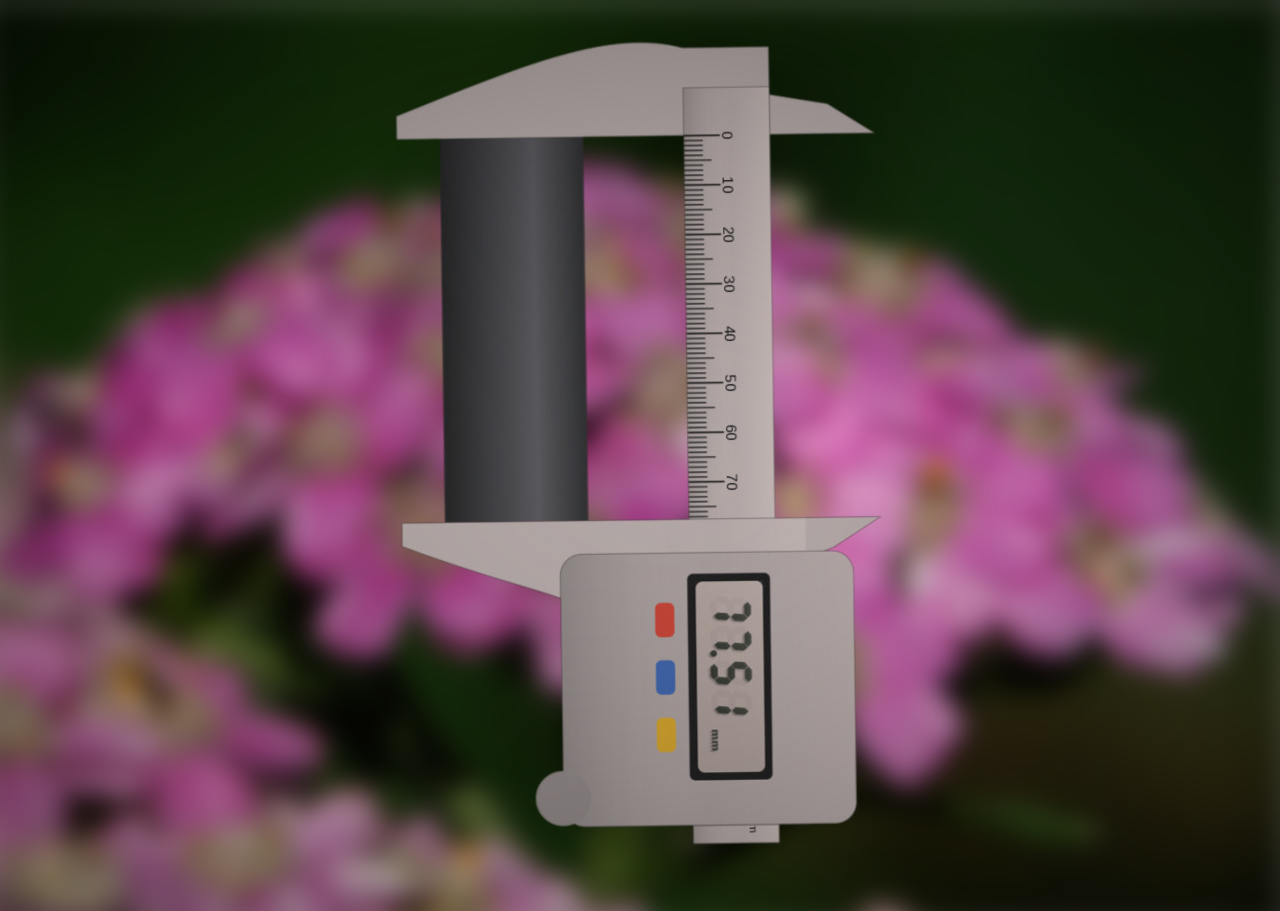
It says 77.51; mm
